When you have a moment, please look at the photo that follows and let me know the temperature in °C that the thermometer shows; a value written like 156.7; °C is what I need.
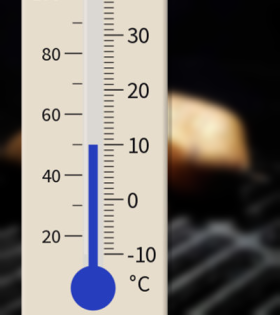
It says 10; °C
